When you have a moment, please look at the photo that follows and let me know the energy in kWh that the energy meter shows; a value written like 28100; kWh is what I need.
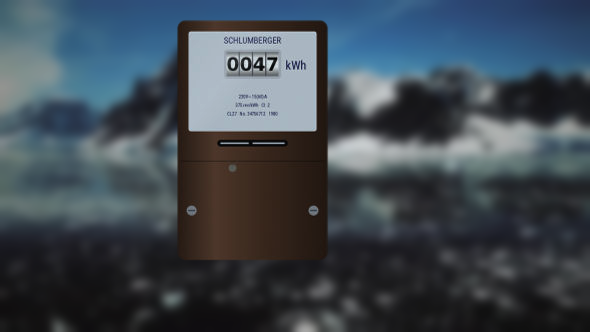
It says 47; kWh
